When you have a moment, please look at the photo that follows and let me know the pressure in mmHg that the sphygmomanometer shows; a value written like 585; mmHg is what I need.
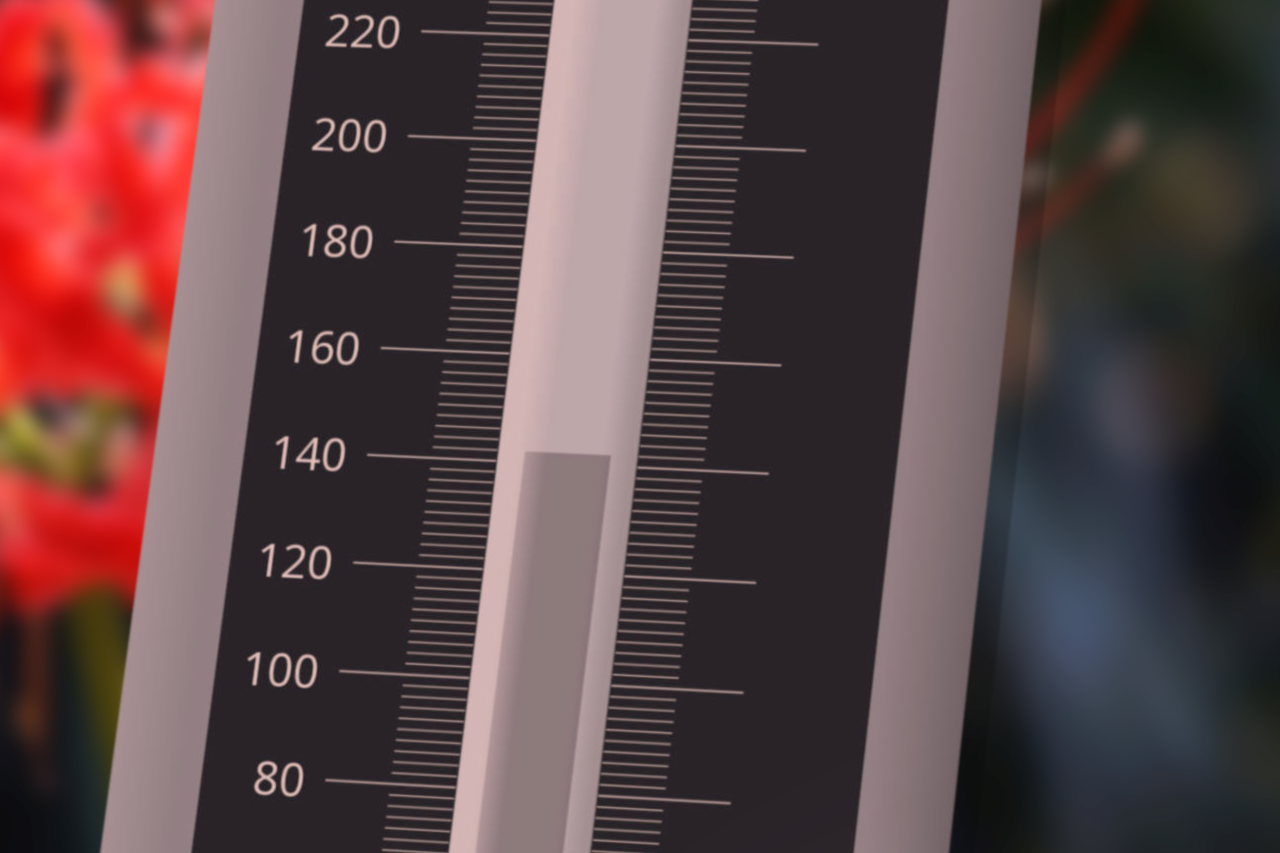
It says 142; mmHg
